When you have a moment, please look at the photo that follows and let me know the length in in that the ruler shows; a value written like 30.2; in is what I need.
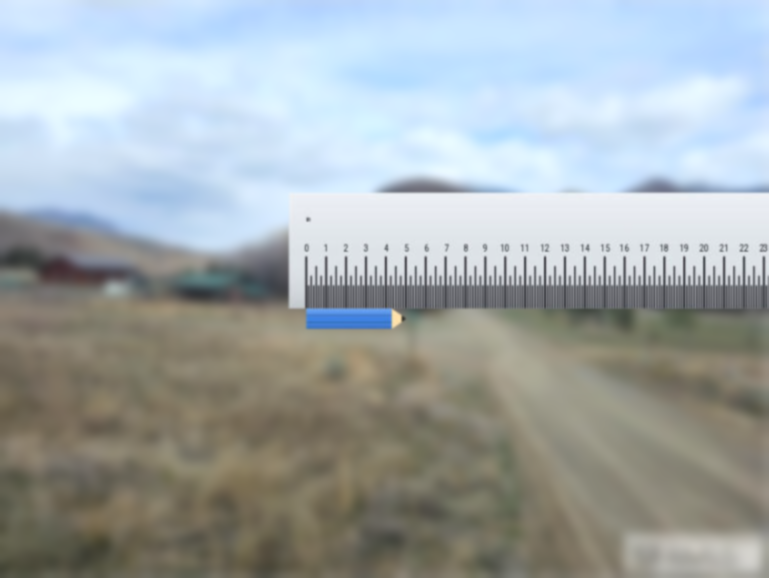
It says 5; in
